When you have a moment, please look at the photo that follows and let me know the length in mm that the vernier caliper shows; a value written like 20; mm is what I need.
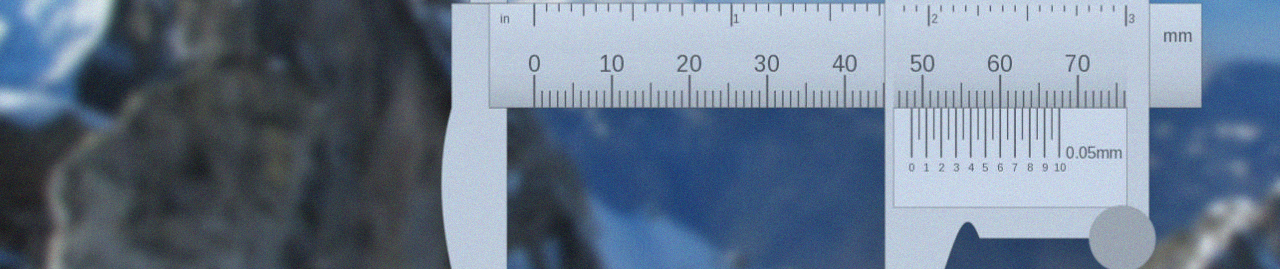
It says 48.6; mm
